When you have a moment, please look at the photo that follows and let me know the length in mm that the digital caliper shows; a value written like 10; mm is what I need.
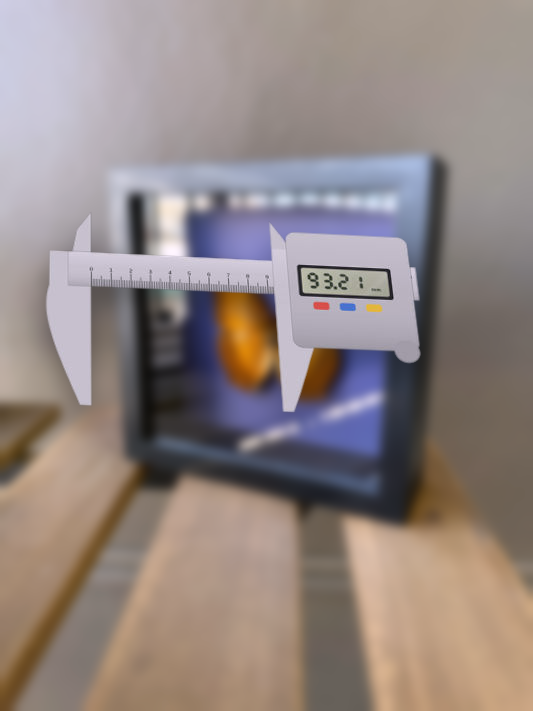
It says 93.21; mm
